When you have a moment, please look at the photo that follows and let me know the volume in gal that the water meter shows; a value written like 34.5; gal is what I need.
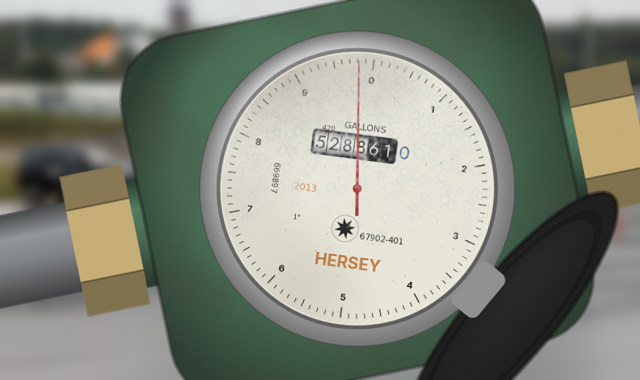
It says 5288609.8; gal
